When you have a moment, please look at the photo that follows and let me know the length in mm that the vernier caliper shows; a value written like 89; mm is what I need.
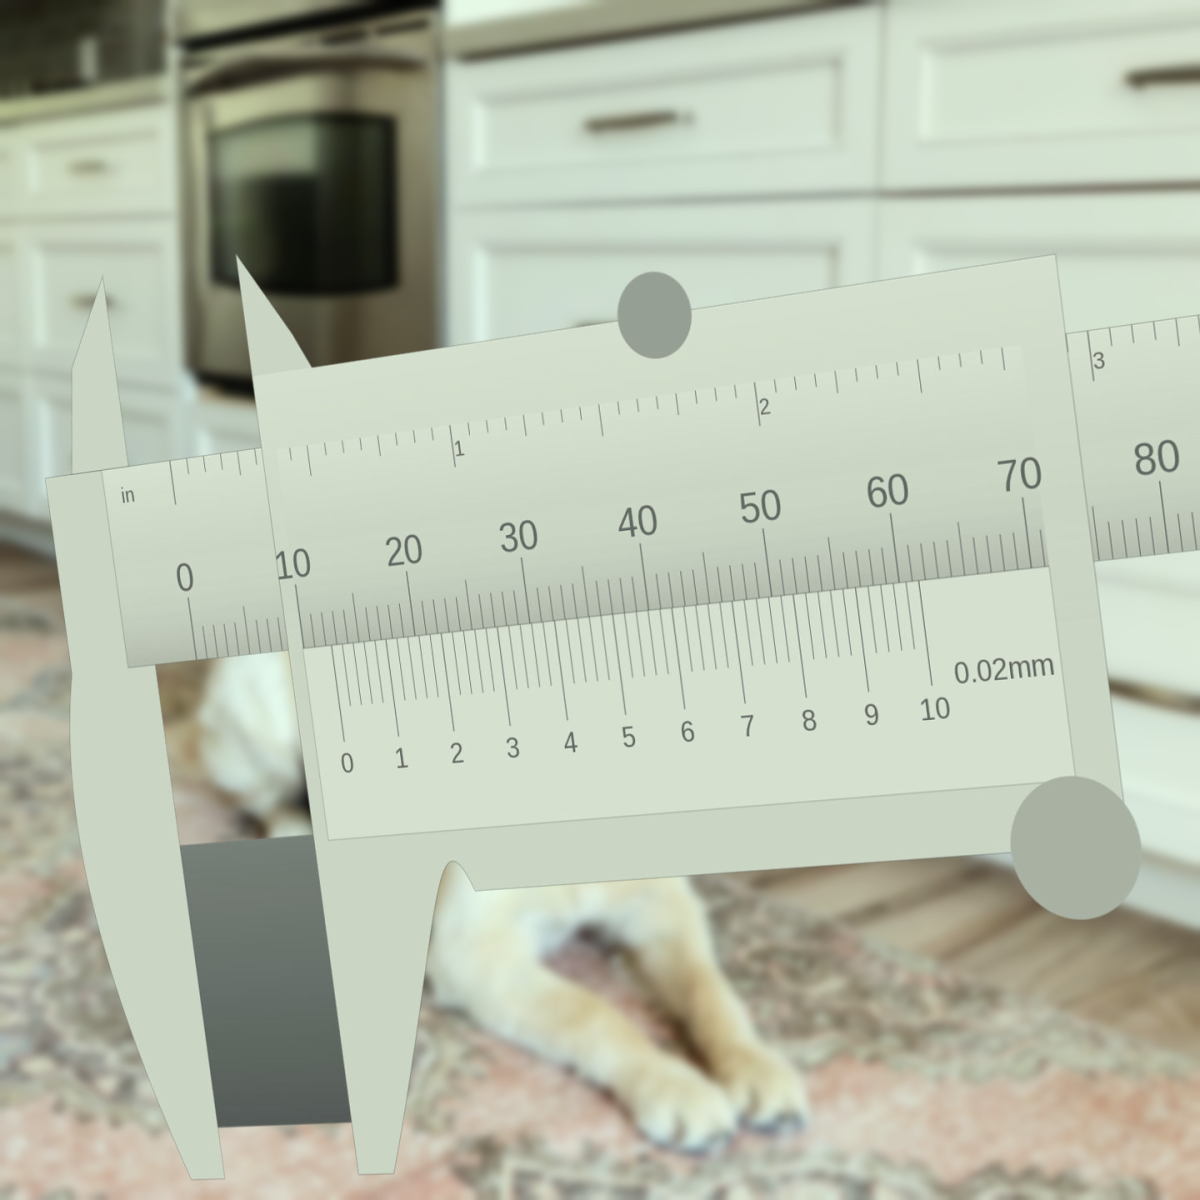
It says 12.5; mm
